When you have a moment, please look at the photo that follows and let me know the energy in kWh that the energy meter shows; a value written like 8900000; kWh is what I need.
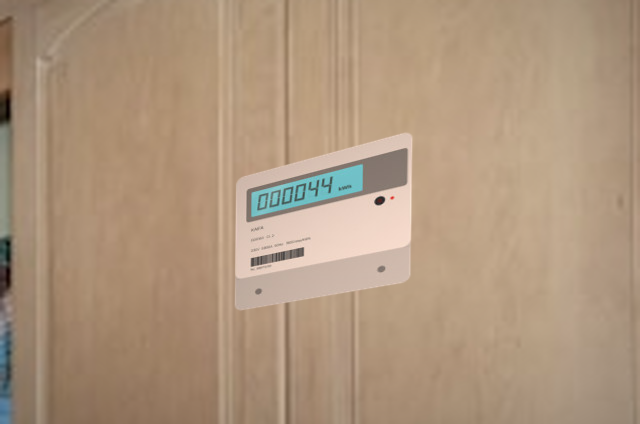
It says 44; kWh
